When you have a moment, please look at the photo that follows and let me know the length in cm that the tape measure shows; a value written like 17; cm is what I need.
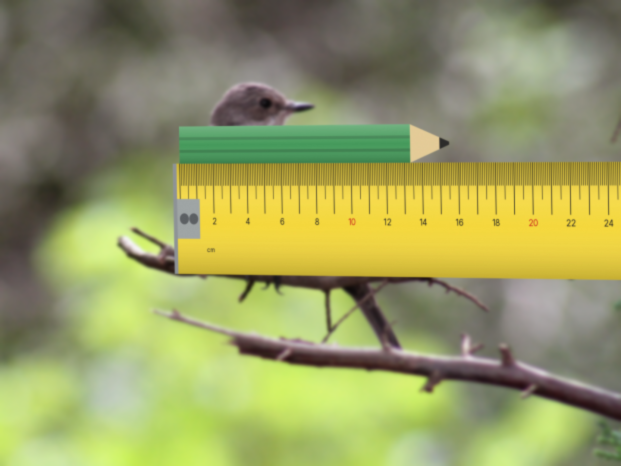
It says 15.5; cm
